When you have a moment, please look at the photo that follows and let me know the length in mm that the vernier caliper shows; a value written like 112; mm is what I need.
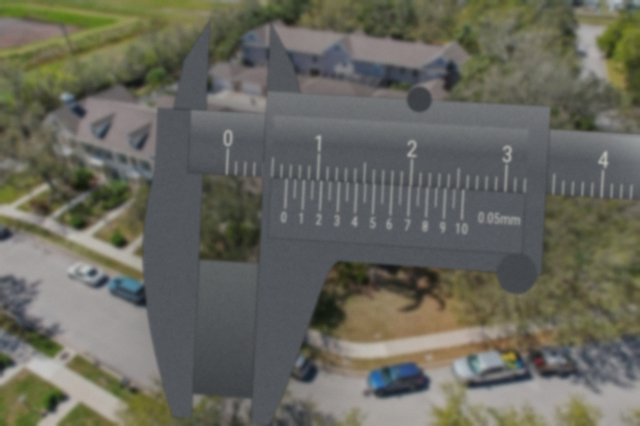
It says 6.6; mm
